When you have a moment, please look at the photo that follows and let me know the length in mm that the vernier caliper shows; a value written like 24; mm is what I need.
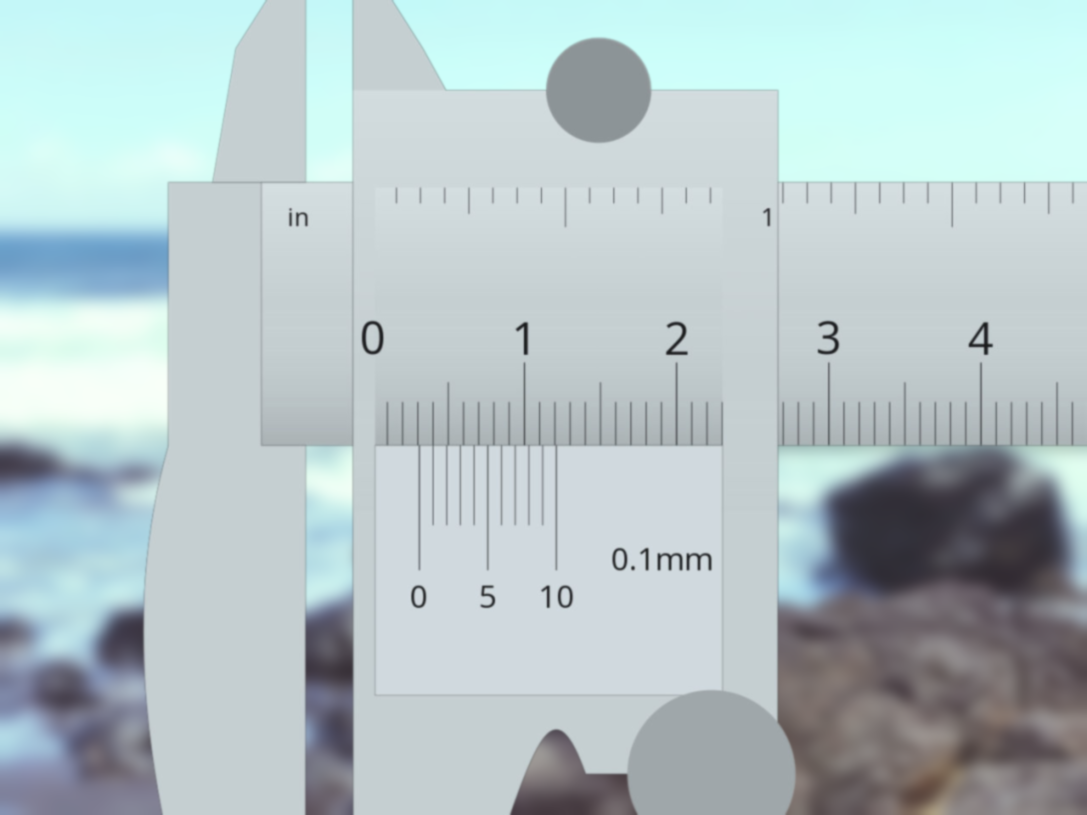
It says 3.1; mm
